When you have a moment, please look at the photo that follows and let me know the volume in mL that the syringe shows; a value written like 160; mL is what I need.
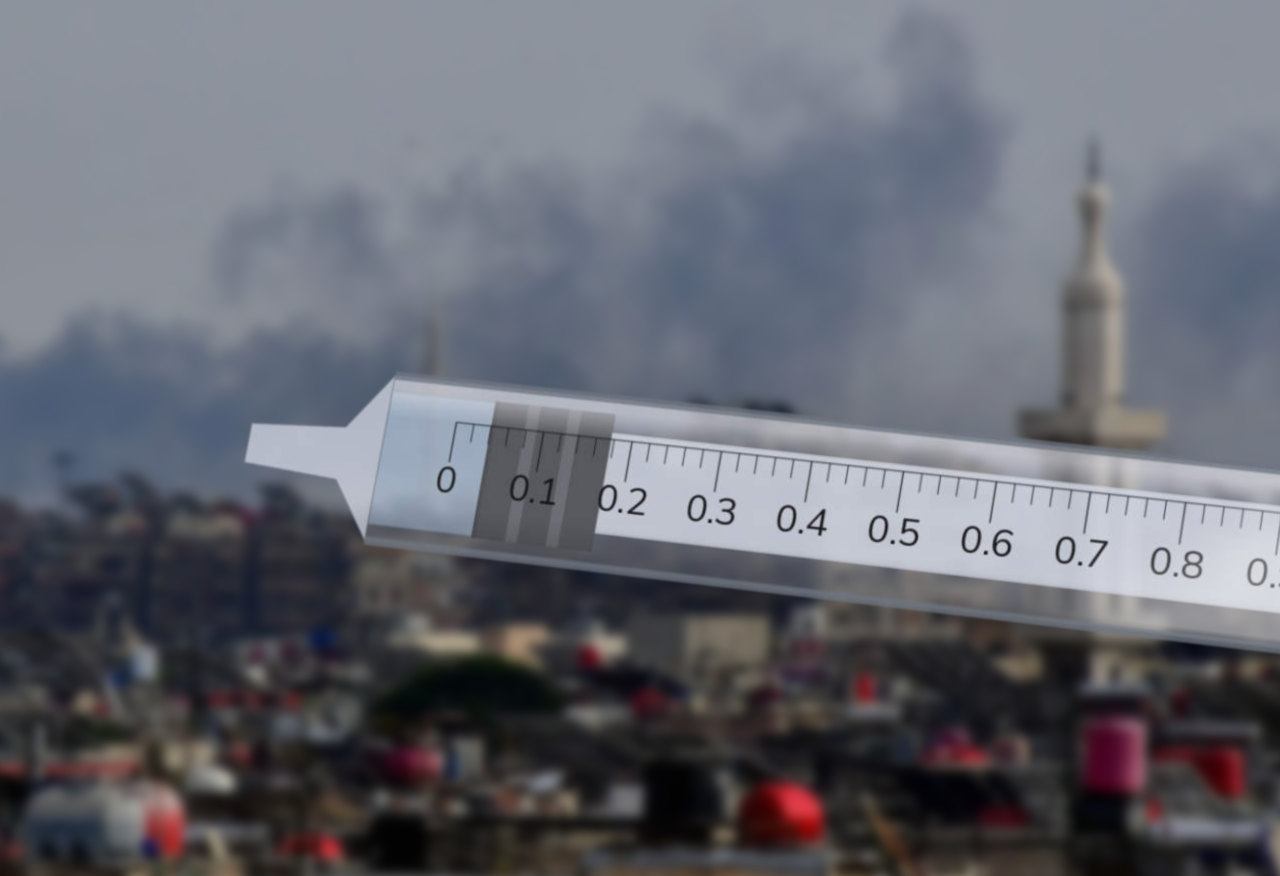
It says 0.04; mL
